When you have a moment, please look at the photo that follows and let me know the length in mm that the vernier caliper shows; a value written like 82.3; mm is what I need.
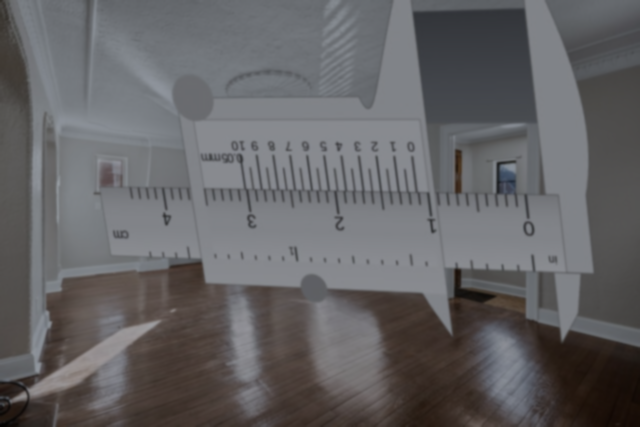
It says 11.2; mm
